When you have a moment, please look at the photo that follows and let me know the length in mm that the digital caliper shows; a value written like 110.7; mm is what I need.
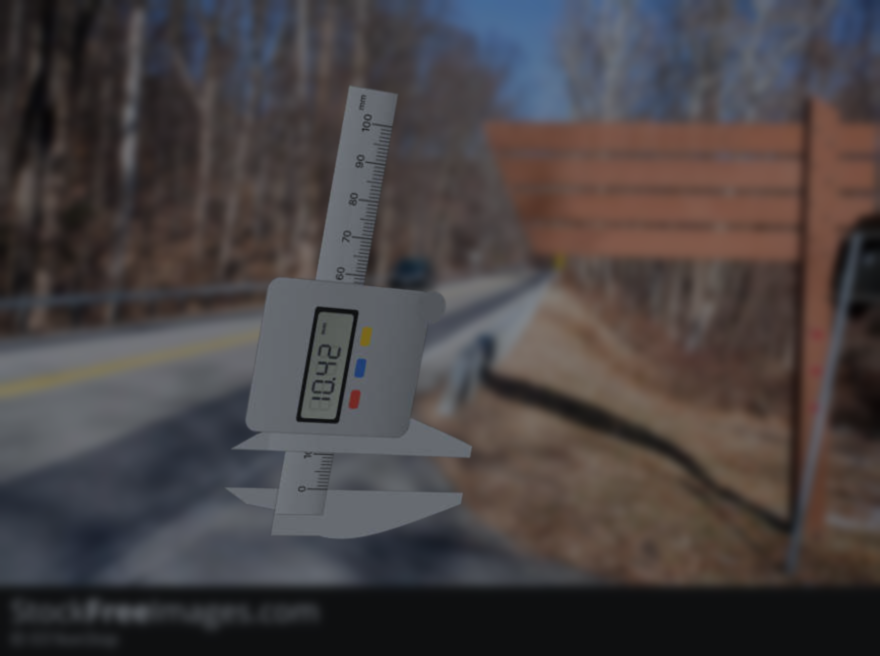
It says 10.42; mm
